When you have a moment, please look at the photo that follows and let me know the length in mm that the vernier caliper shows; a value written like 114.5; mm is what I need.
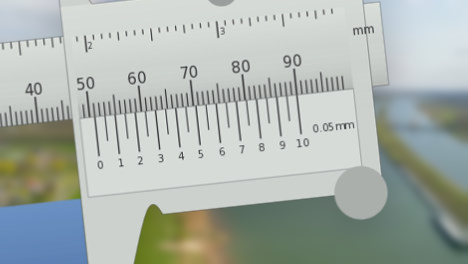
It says 51.0; mm
